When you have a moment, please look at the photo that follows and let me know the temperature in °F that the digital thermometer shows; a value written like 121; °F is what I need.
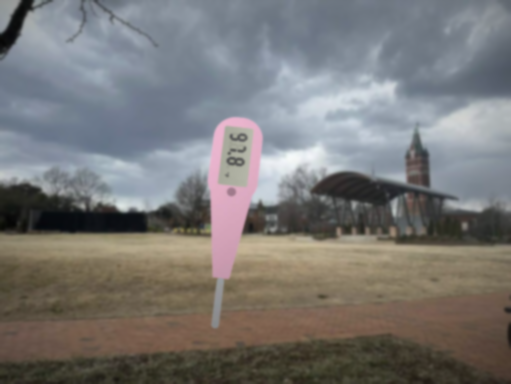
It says 97.8; °F
